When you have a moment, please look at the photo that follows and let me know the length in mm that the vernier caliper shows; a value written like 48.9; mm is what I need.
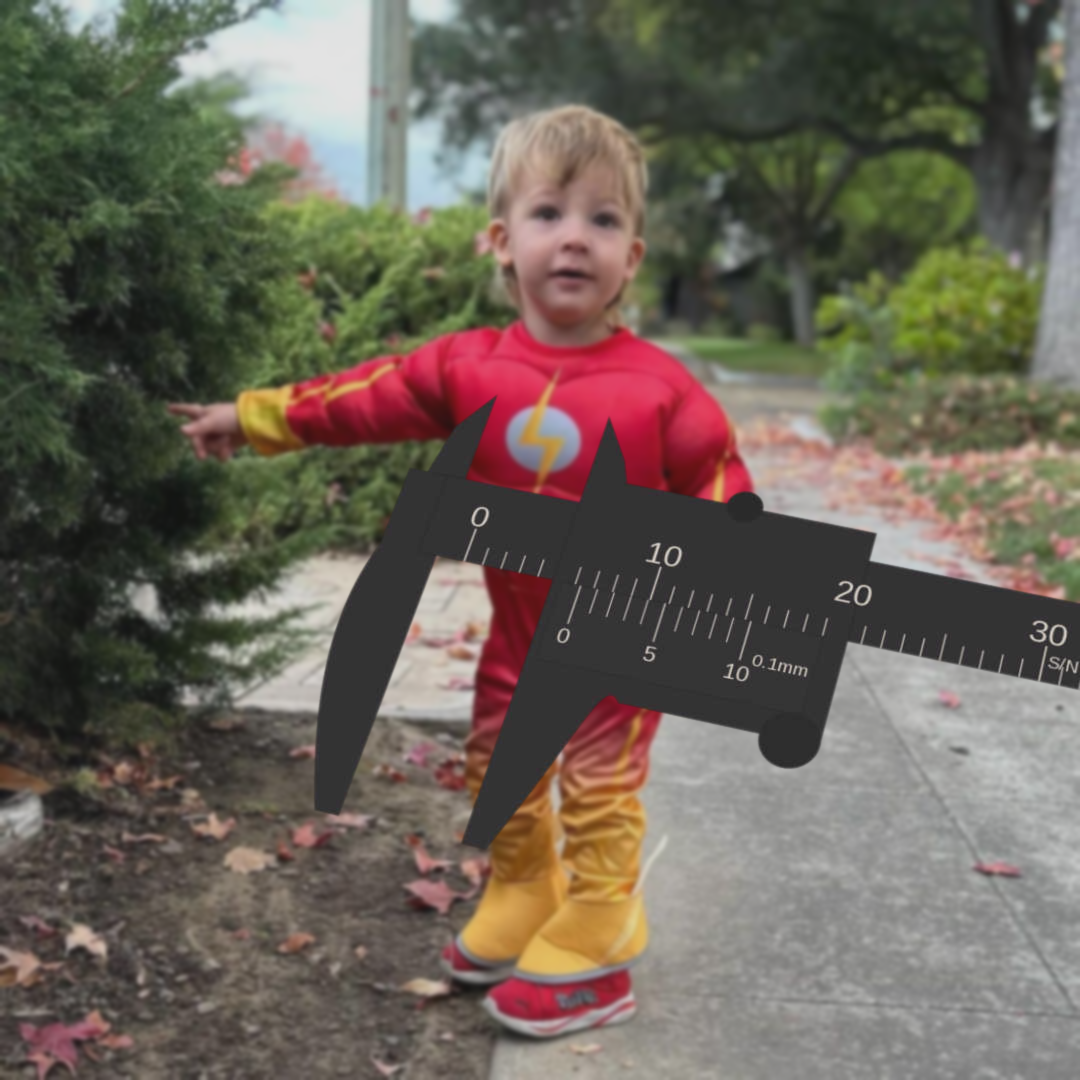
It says 6.3; mm
